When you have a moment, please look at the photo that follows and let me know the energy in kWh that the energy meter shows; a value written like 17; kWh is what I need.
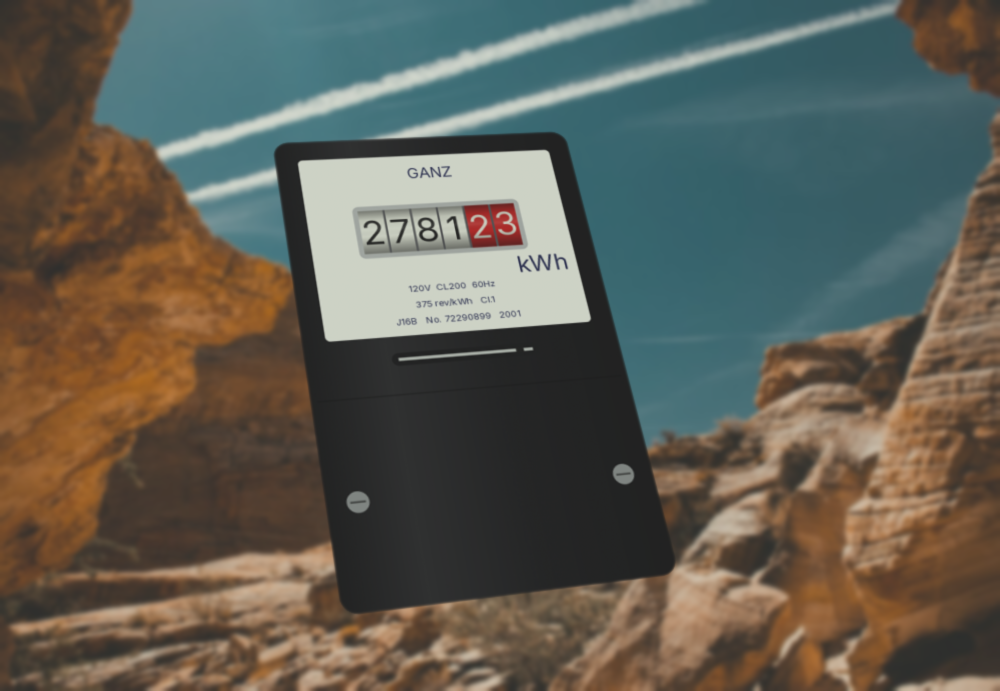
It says 2781.23; kWh
